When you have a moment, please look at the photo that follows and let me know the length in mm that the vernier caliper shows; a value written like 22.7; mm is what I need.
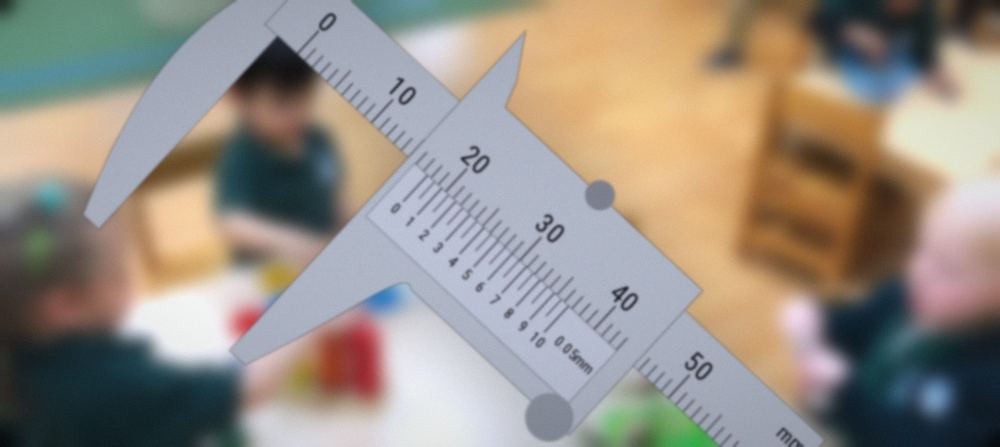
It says 17.6; mm
